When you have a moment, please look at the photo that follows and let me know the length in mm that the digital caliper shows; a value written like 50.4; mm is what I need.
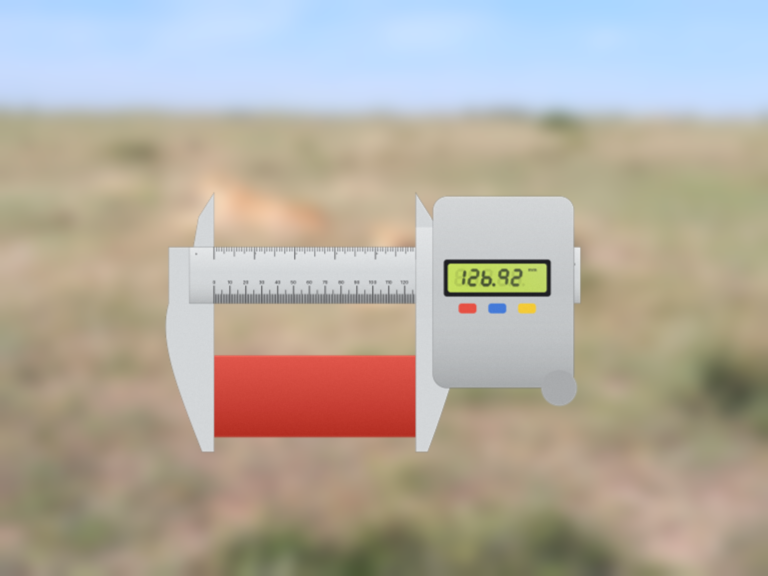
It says 126.92; mm
